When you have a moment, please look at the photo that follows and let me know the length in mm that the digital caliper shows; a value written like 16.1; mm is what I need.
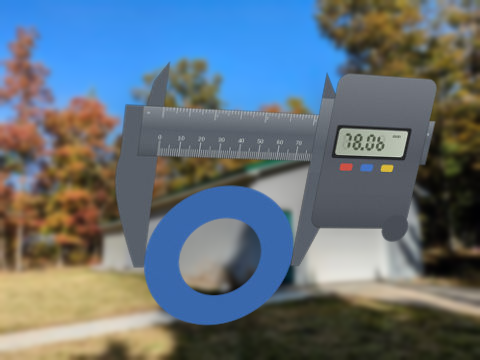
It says 78.06; mm
